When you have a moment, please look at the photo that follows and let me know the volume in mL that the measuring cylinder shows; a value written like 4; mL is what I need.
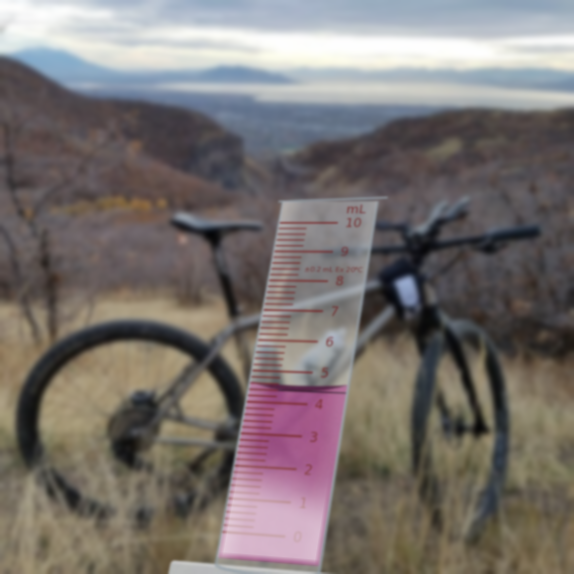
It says 4.4; mL
